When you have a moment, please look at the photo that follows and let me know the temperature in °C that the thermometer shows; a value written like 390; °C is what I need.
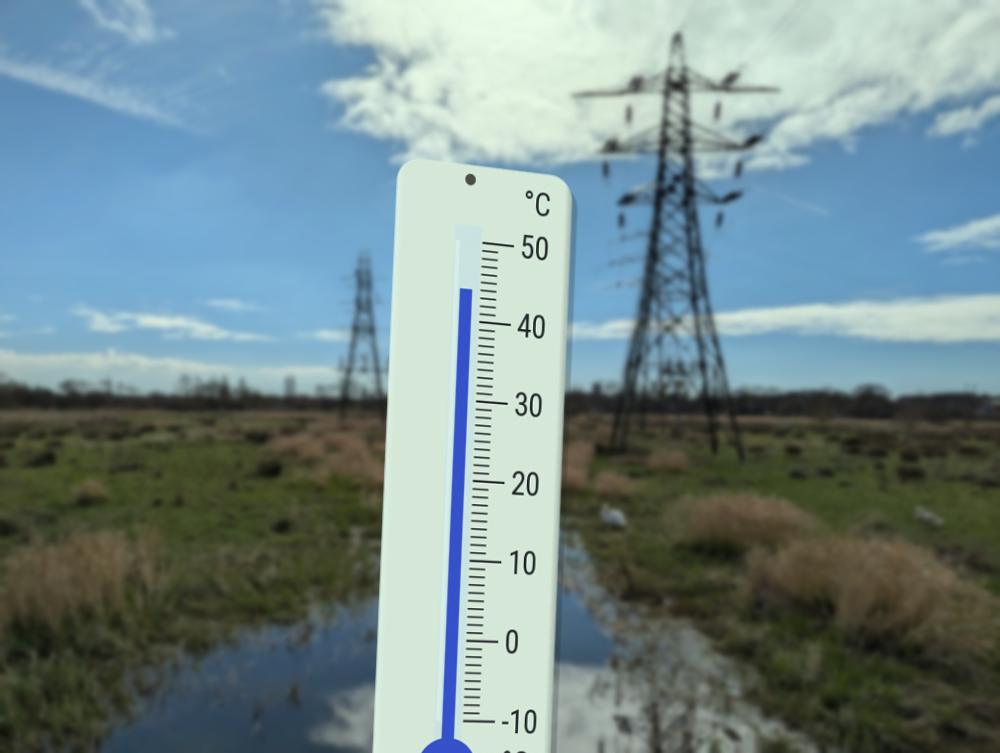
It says 44; °C
